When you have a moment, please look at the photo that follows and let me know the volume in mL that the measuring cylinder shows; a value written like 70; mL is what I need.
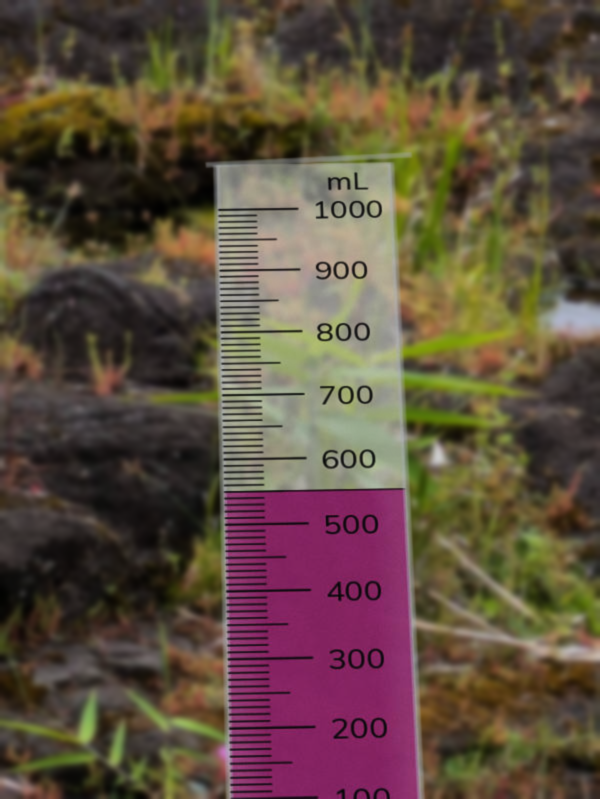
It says 550; mL
